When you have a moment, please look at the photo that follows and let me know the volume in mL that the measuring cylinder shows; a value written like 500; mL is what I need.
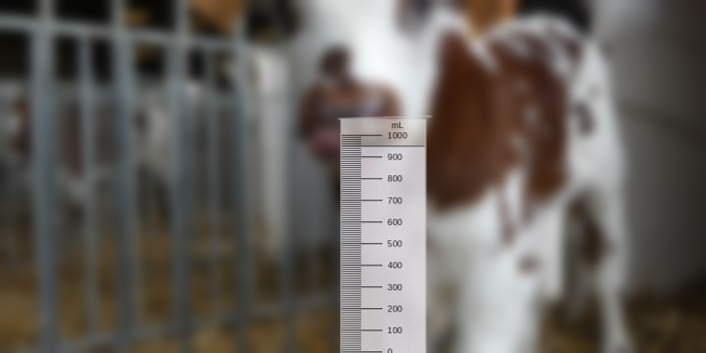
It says 950; mL
